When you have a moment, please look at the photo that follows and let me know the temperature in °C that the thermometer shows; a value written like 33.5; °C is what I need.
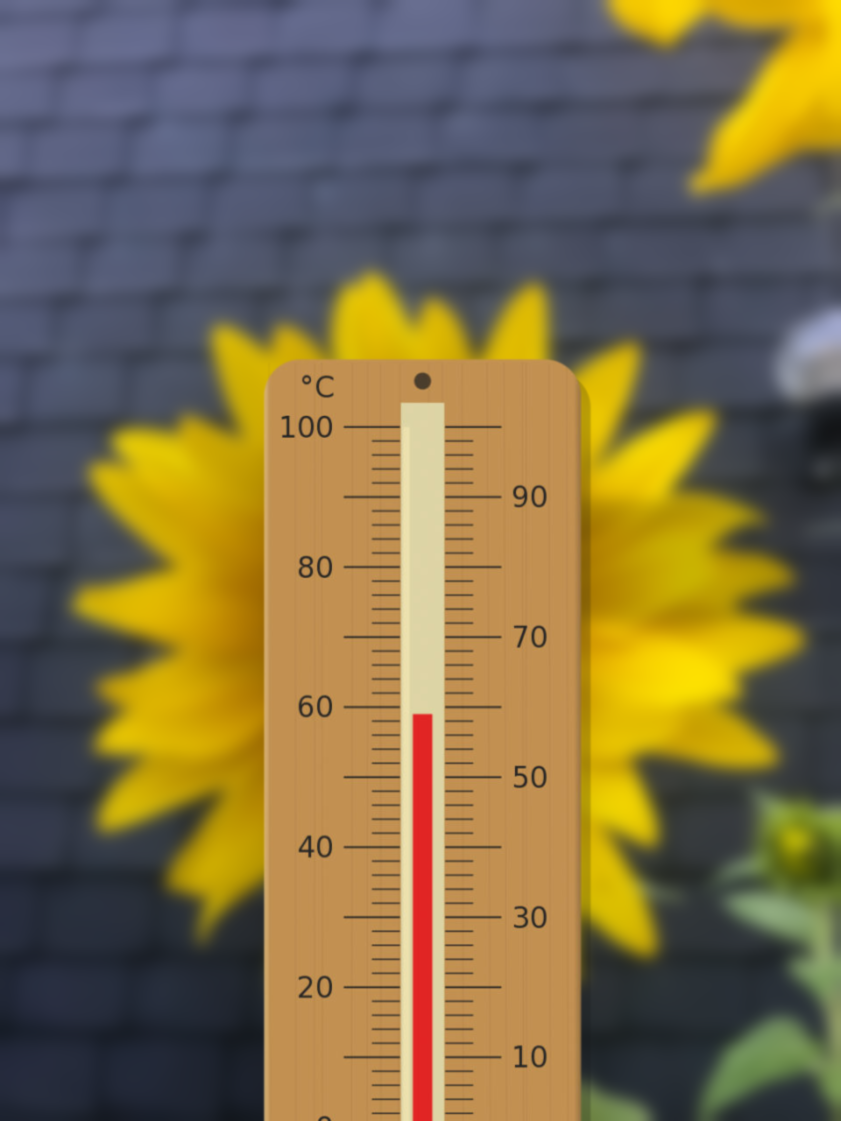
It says 59; °C
